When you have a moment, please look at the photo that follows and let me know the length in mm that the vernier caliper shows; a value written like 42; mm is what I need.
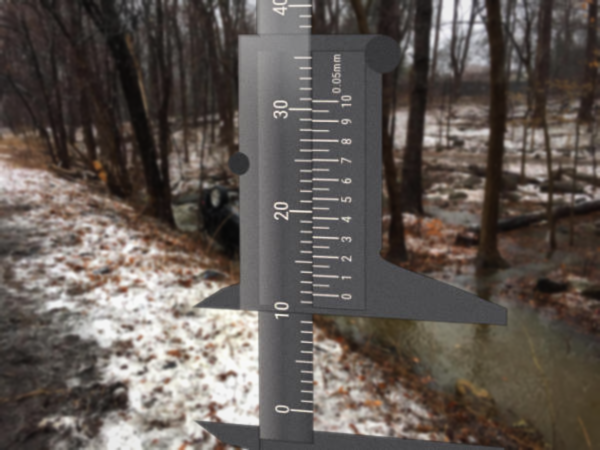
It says 11.8; mm
